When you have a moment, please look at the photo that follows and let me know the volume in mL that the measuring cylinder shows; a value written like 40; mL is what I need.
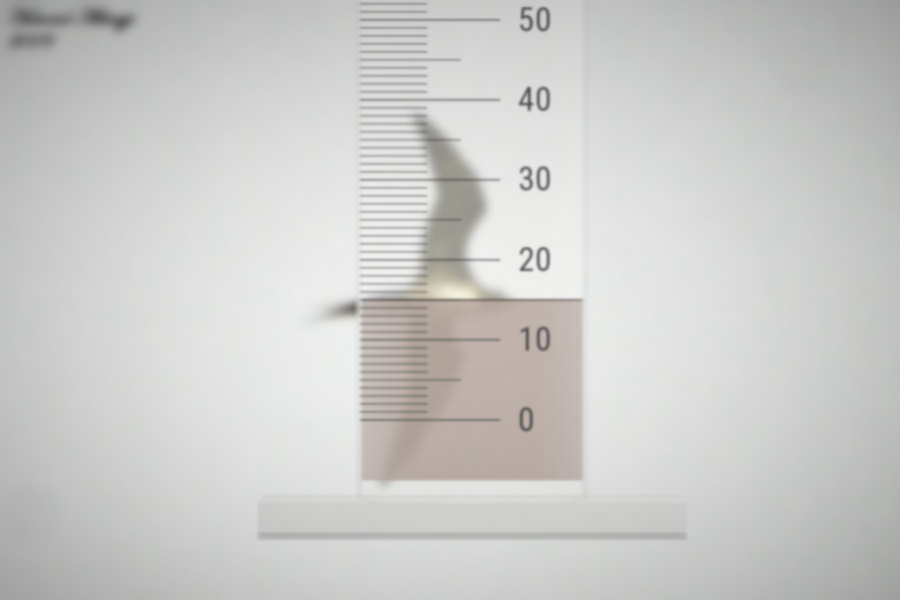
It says 15; mL
